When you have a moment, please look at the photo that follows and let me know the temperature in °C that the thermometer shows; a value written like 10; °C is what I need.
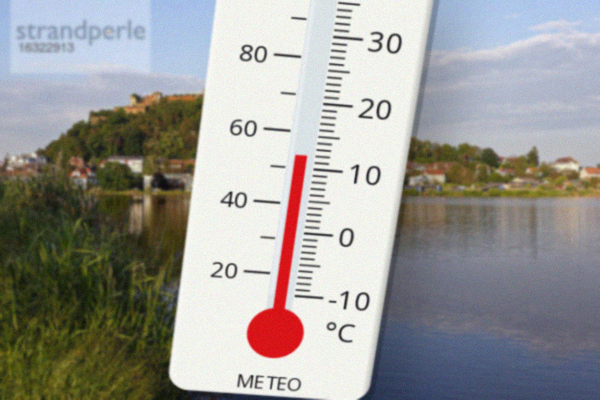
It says 12; °C
